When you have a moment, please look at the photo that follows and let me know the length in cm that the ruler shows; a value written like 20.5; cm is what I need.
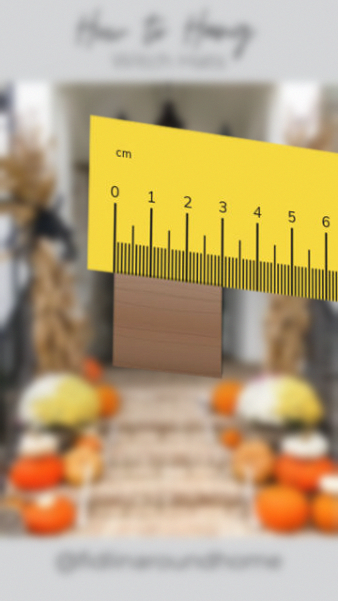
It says 3; cm
